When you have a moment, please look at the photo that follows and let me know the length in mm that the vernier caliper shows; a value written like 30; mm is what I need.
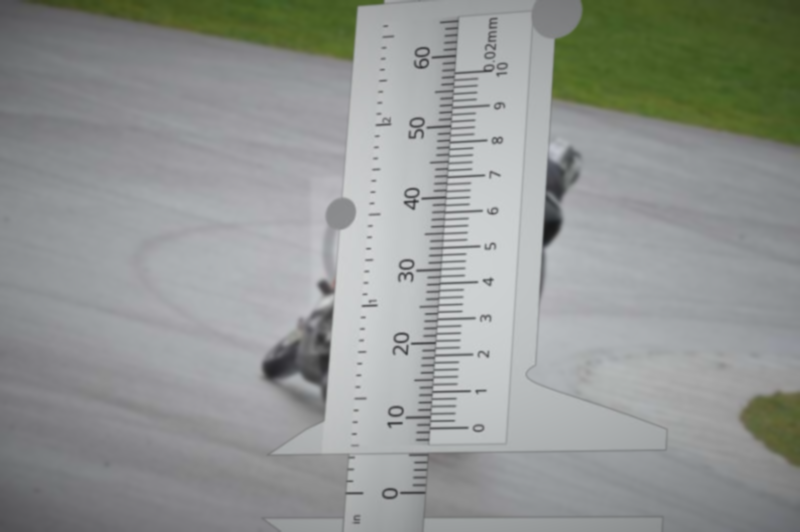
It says 8.5; mm
